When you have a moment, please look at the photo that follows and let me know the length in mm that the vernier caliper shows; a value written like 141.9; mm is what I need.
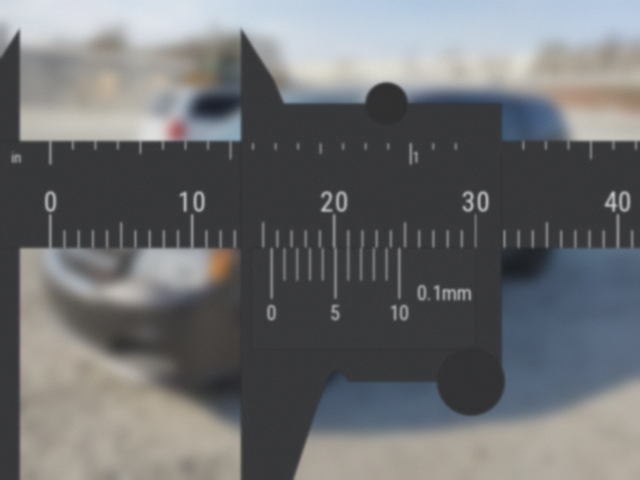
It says 15.6; mm
